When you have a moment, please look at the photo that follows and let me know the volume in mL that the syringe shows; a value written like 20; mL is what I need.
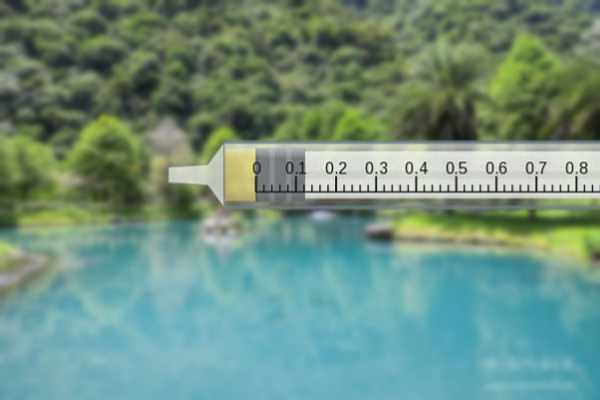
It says 0; mL
